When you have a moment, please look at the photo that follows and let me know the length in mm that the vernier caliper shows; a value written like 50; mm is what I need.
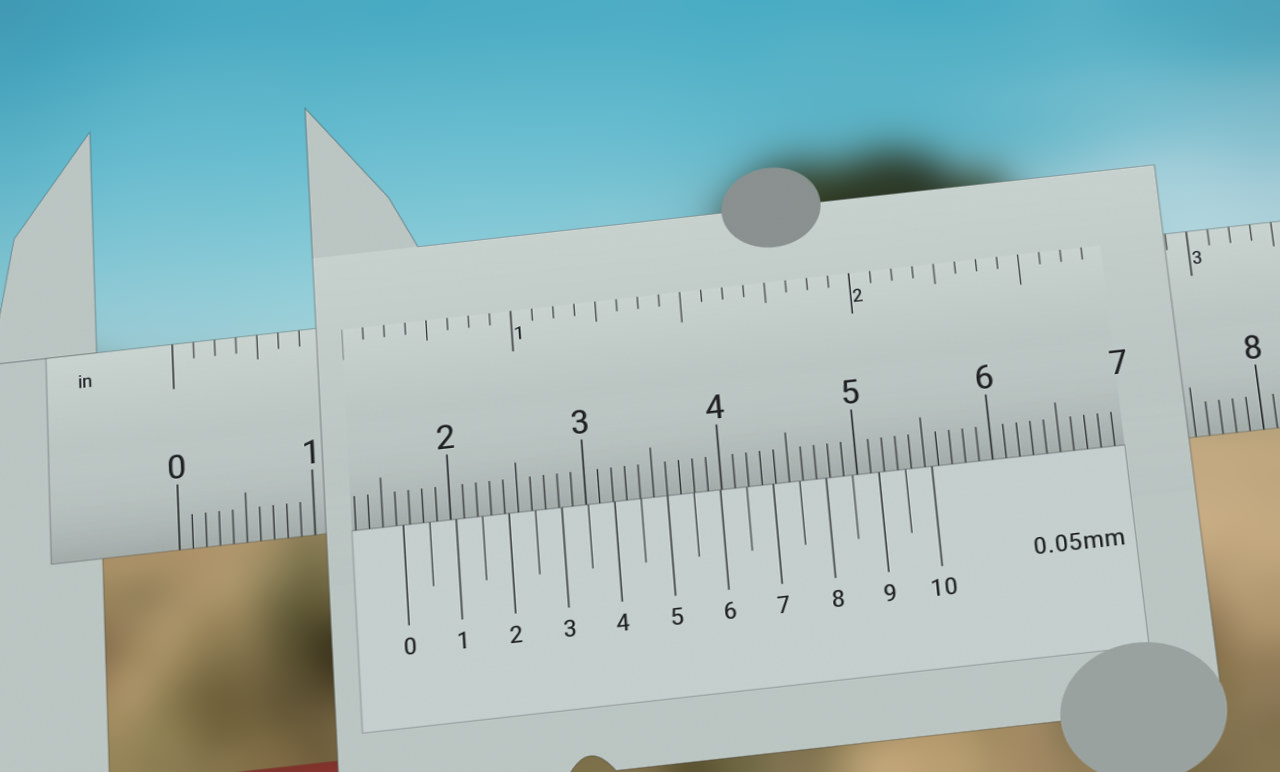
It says 16.5; mm
